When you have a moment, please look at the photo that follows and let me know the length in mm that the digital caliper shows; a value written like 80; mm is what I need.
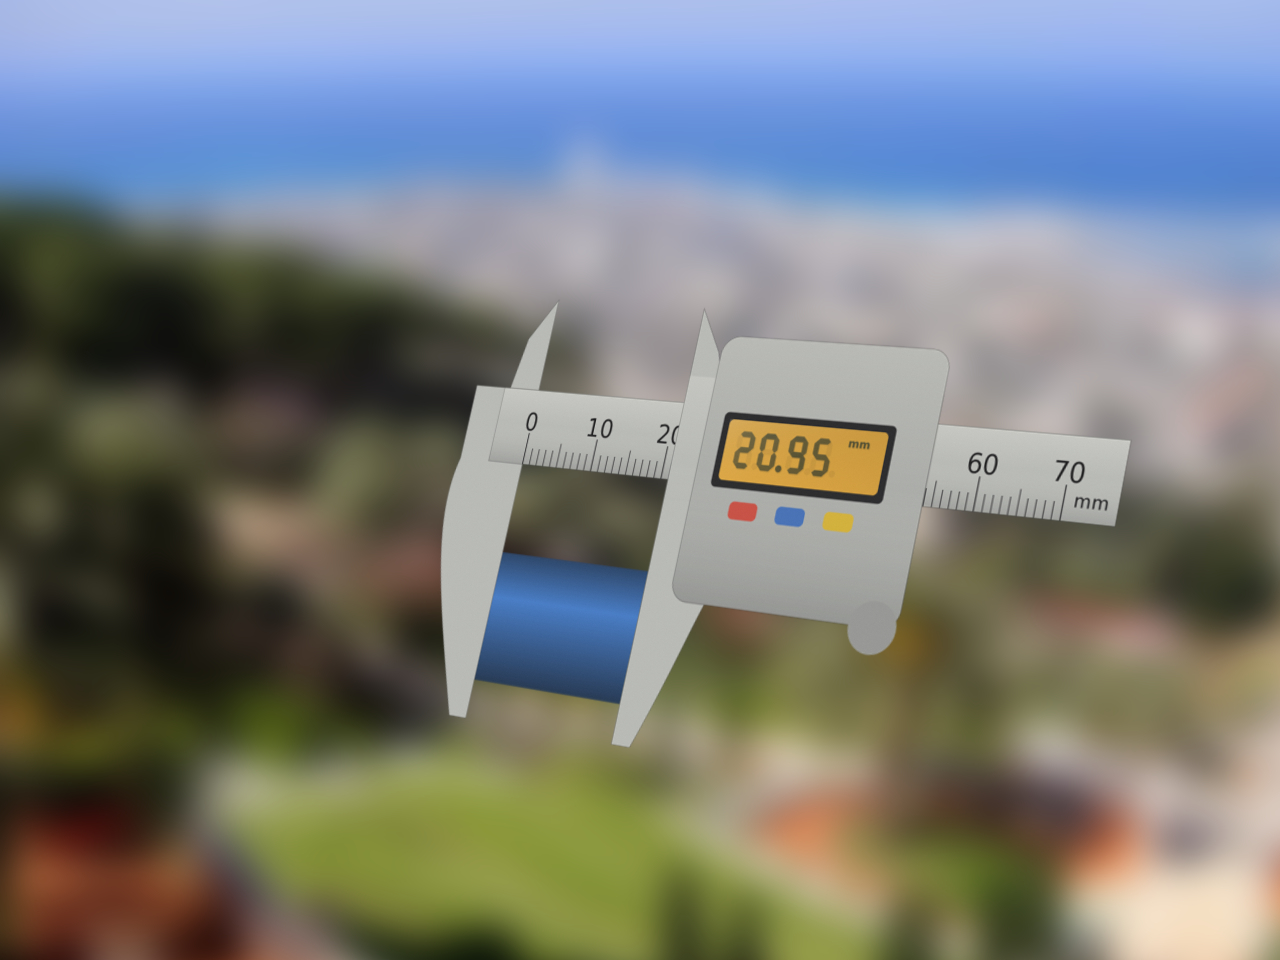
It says 20.95; mm
